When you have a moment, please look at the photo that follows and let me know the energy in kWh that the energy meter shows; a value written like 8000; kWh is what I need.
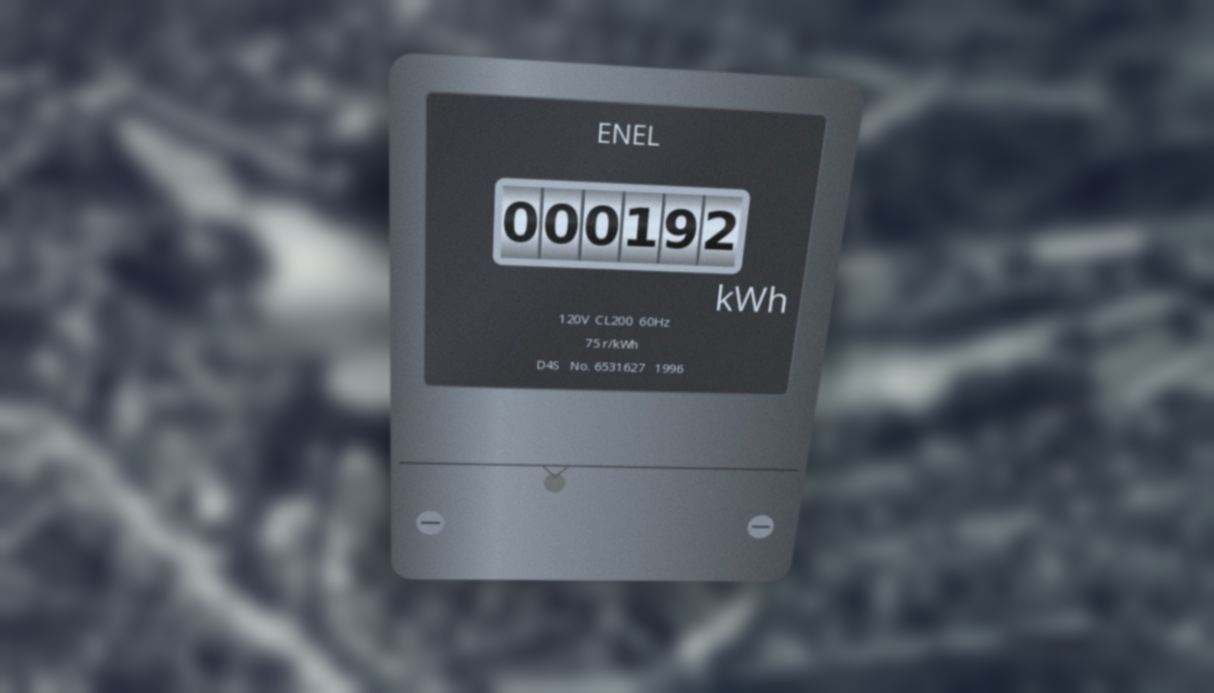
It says 192; kWh
